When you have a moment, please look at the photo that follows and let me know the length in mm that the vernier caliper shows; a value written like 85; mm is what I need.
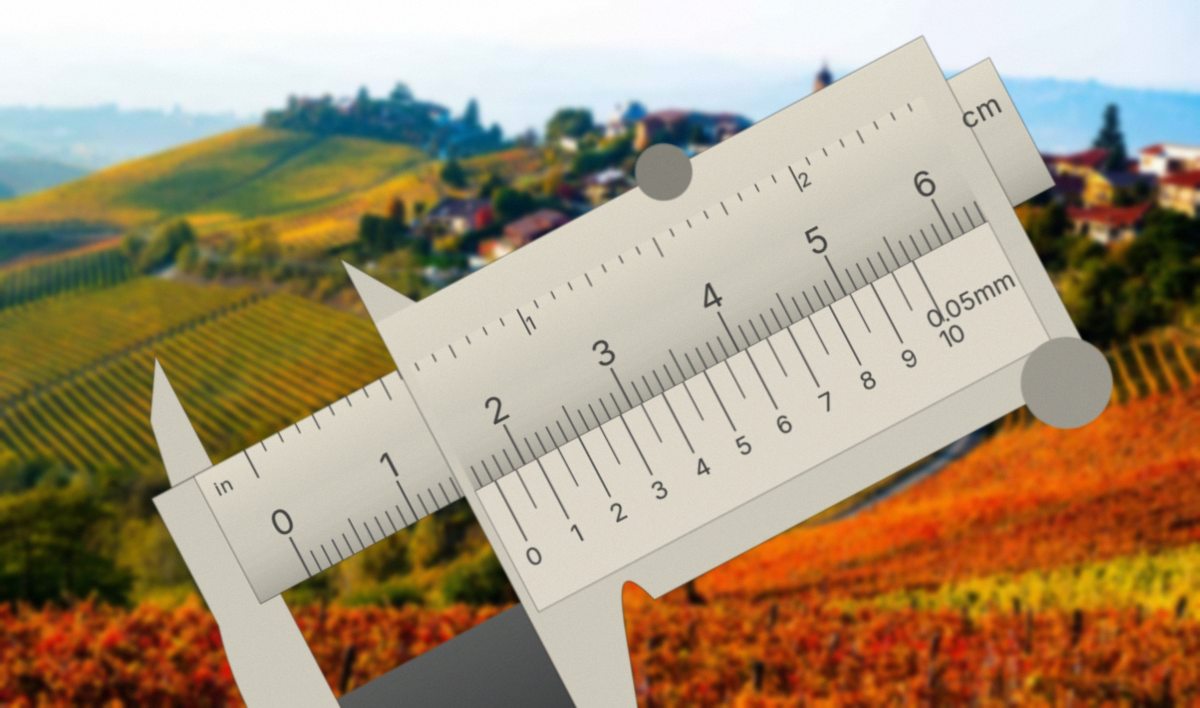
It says 17.2; mm
